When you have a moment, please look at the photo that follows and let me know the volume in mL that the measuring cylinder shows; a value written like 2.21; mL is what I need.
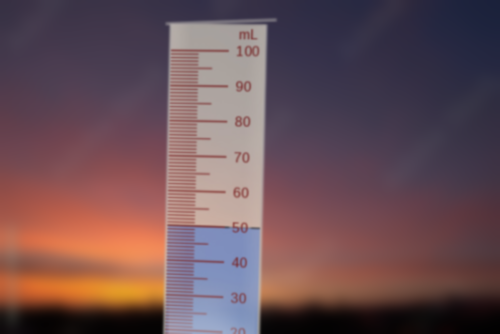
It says 50; mL
